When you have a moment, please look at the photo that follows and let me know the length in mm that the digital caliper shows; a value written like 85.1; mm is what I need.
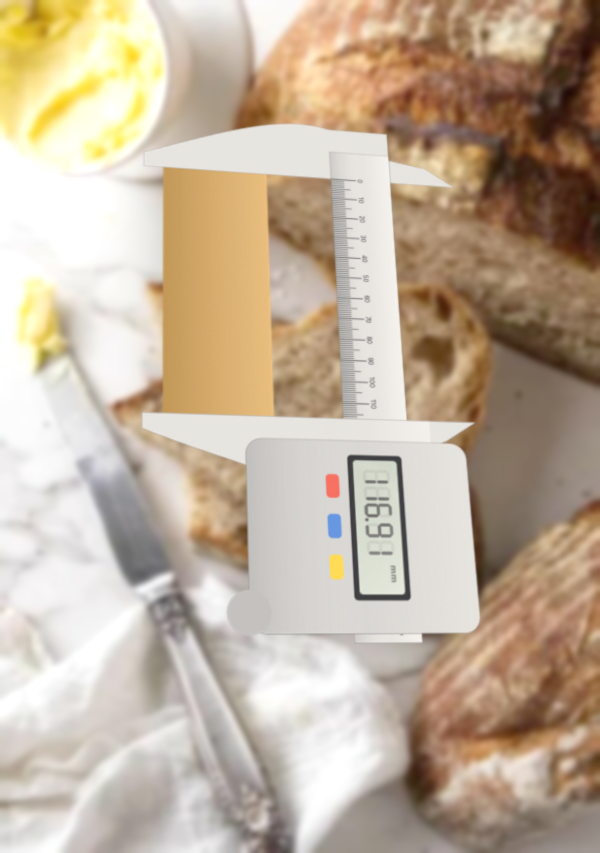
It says 116.91; mm
